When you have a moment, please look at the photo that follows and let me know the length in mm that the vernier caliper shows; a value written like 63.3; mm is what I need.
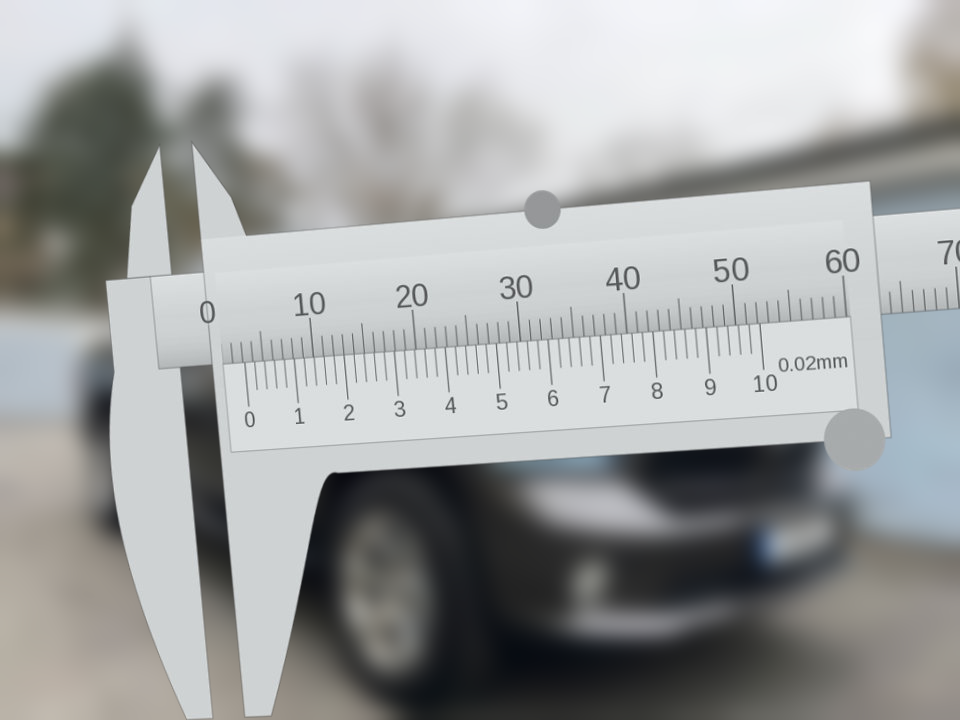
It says 3.2; mm
